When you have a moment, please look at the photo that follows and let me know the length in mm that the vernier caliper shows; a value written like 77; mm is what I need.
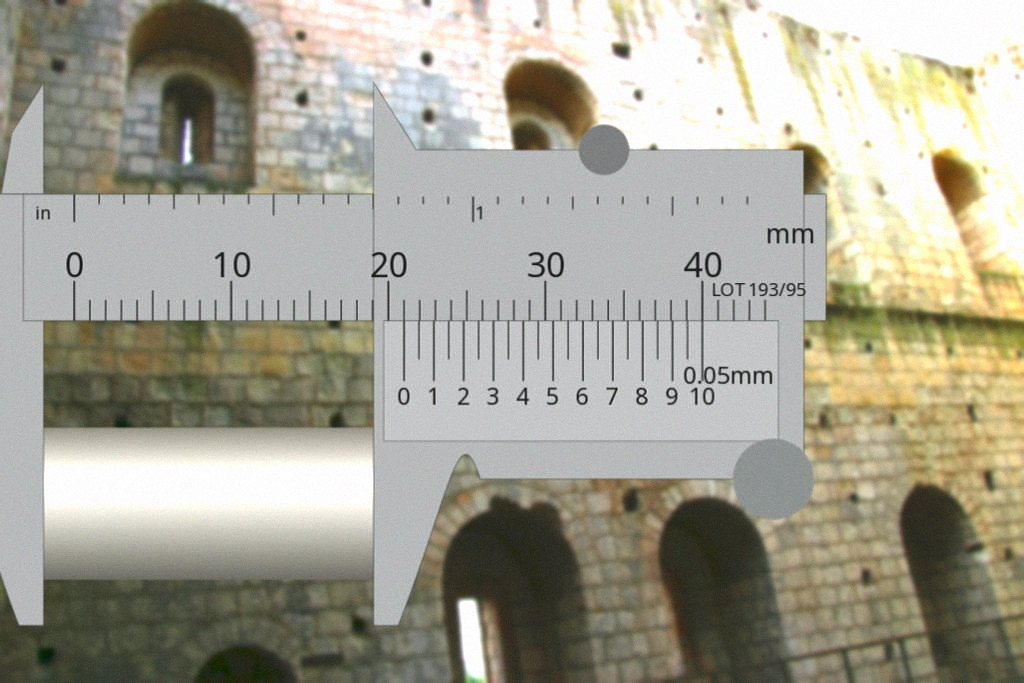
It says 21.0; mm
